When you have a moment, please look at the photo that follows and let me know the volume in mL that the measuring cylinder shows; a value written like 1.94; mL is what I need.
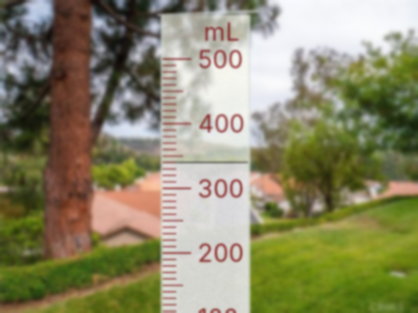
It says 340; mL
